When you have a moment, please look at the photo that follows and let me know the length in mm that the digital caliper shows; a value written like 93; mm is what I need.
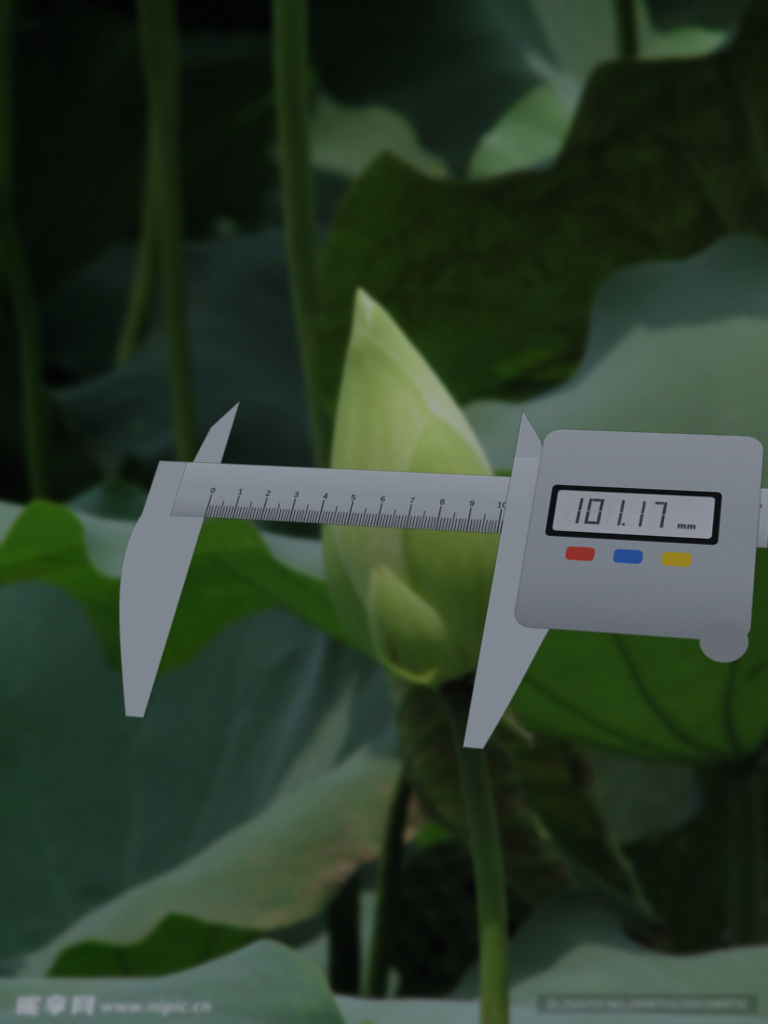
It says 101.17; mm
